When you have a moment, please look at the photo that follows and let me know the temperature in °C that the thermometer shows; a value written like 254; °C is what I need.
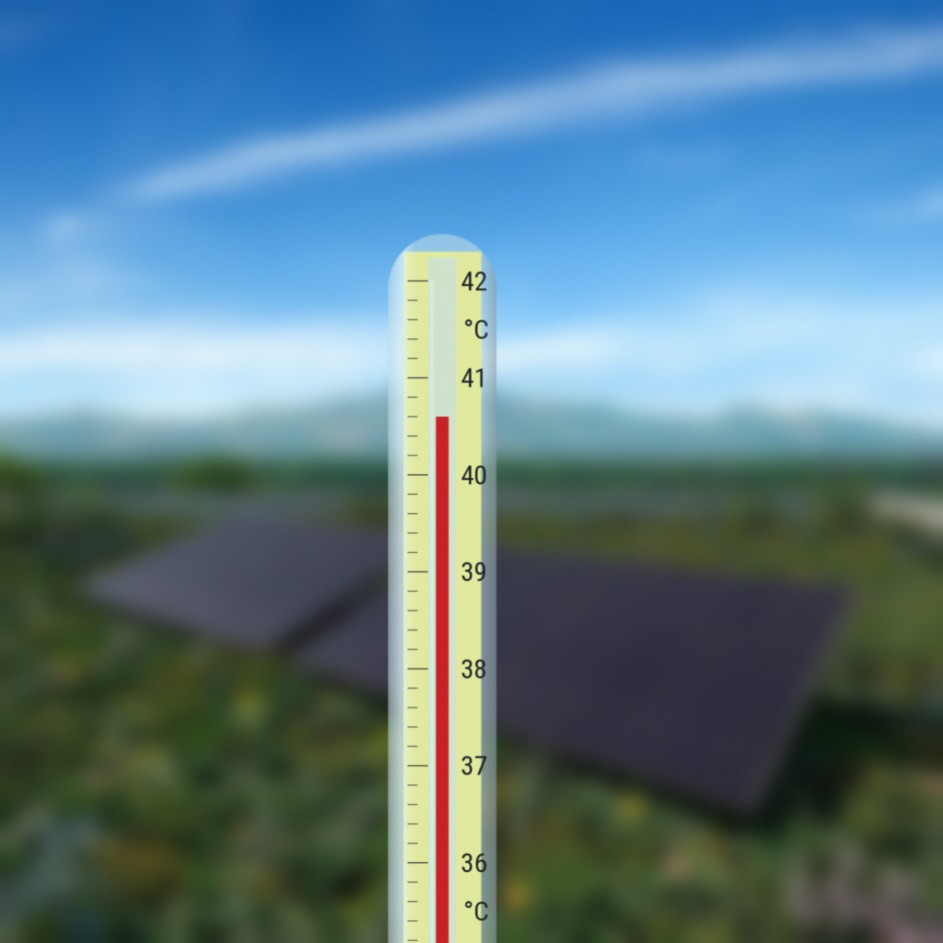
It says 40.6; °C
